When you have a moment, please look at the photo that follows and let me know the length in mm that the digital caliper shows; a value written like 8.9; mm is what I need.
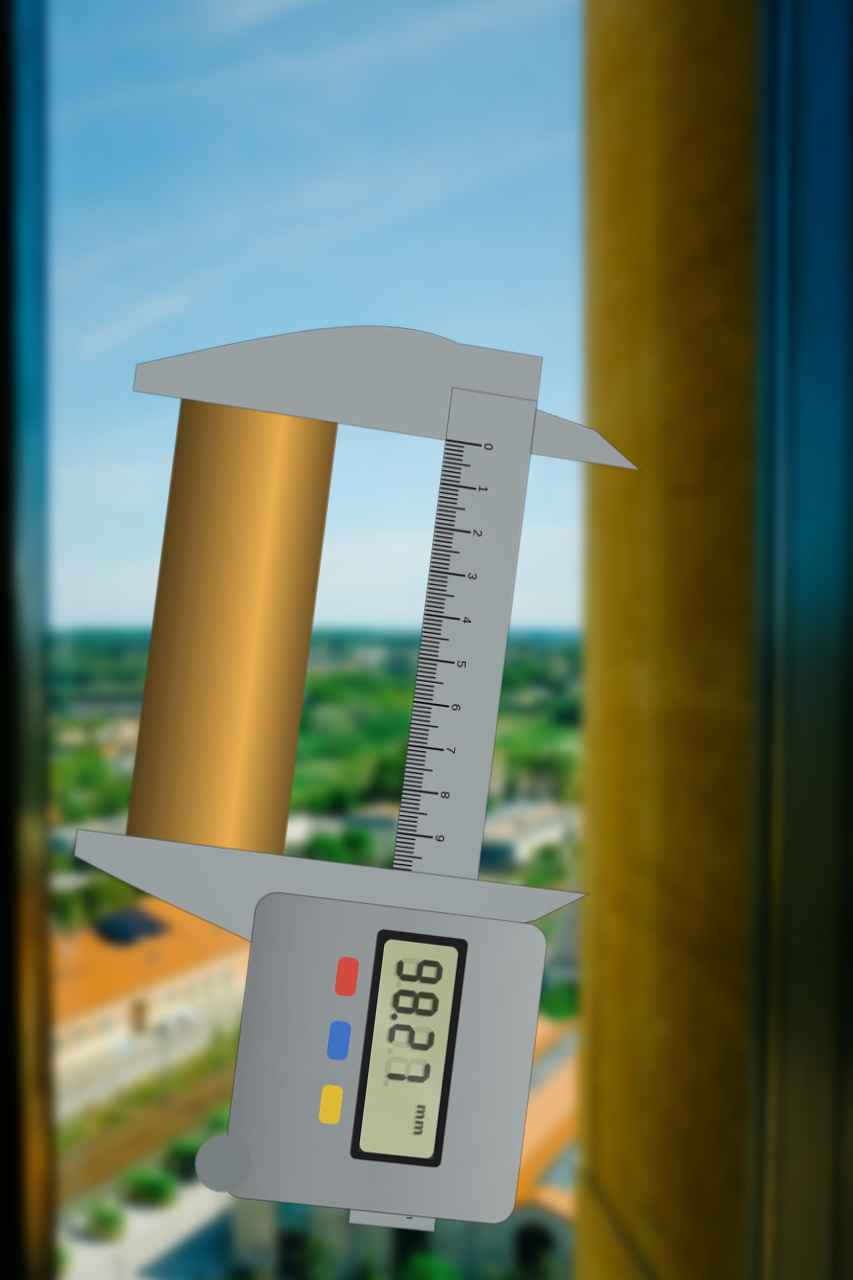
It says 98.27; mm
